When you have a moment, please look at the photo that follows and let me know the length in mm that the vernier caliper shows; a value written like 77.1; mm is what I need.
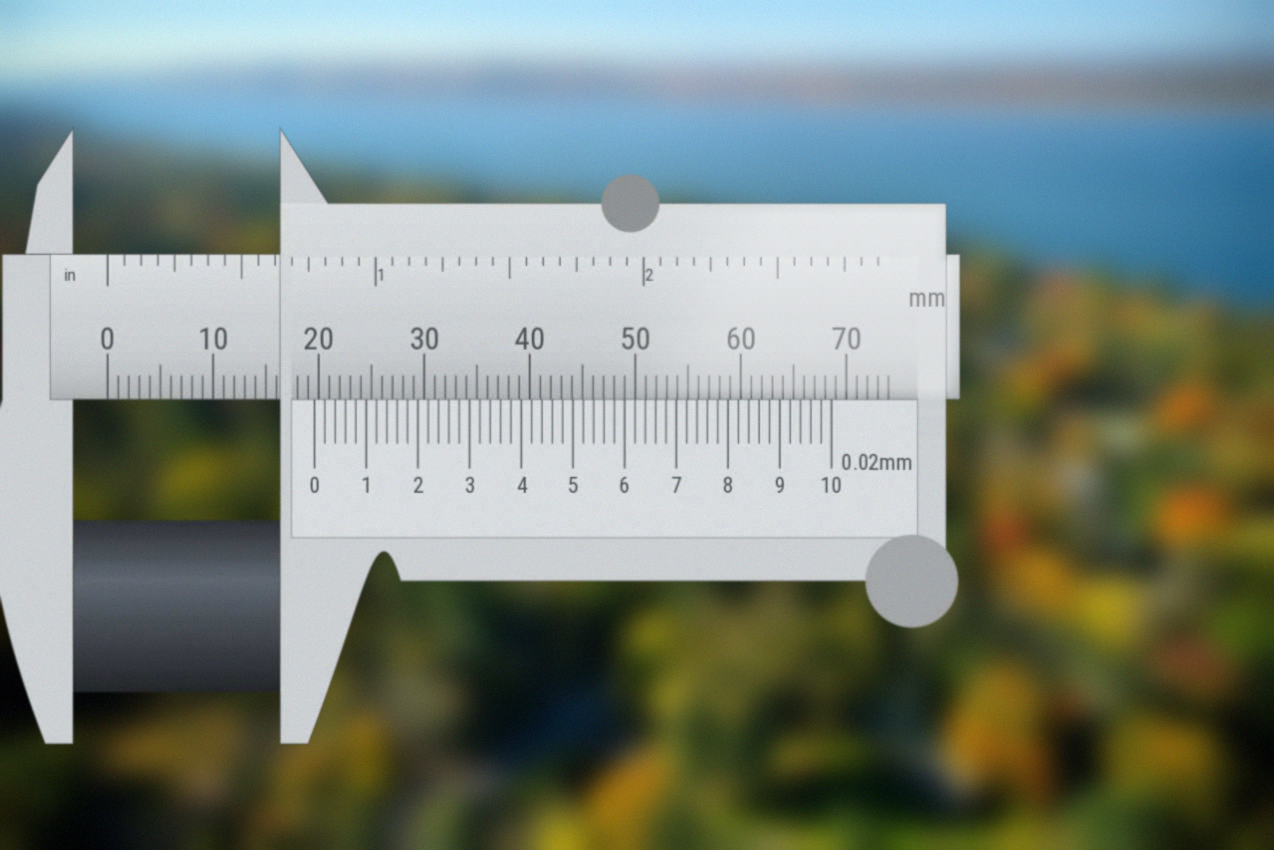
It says 19.6; mm
